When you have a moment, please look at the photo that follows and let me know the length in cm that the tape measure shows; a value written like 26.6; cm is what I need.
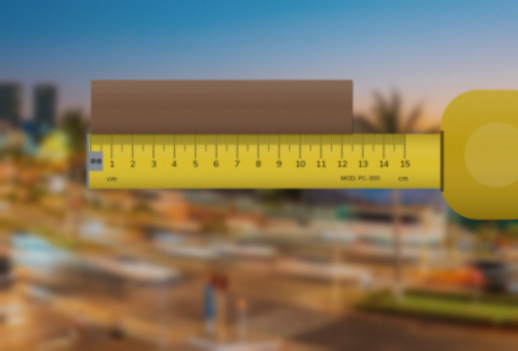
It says 12.5; cm
